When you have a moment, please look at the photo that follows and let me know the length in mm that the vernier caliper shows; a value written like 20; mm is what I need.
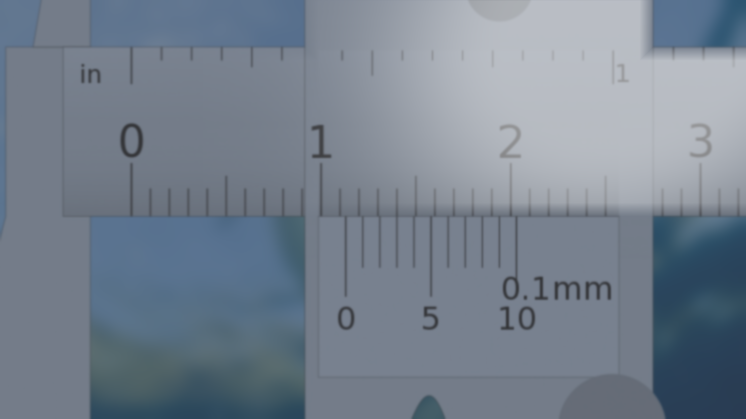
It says 11.3; mm
